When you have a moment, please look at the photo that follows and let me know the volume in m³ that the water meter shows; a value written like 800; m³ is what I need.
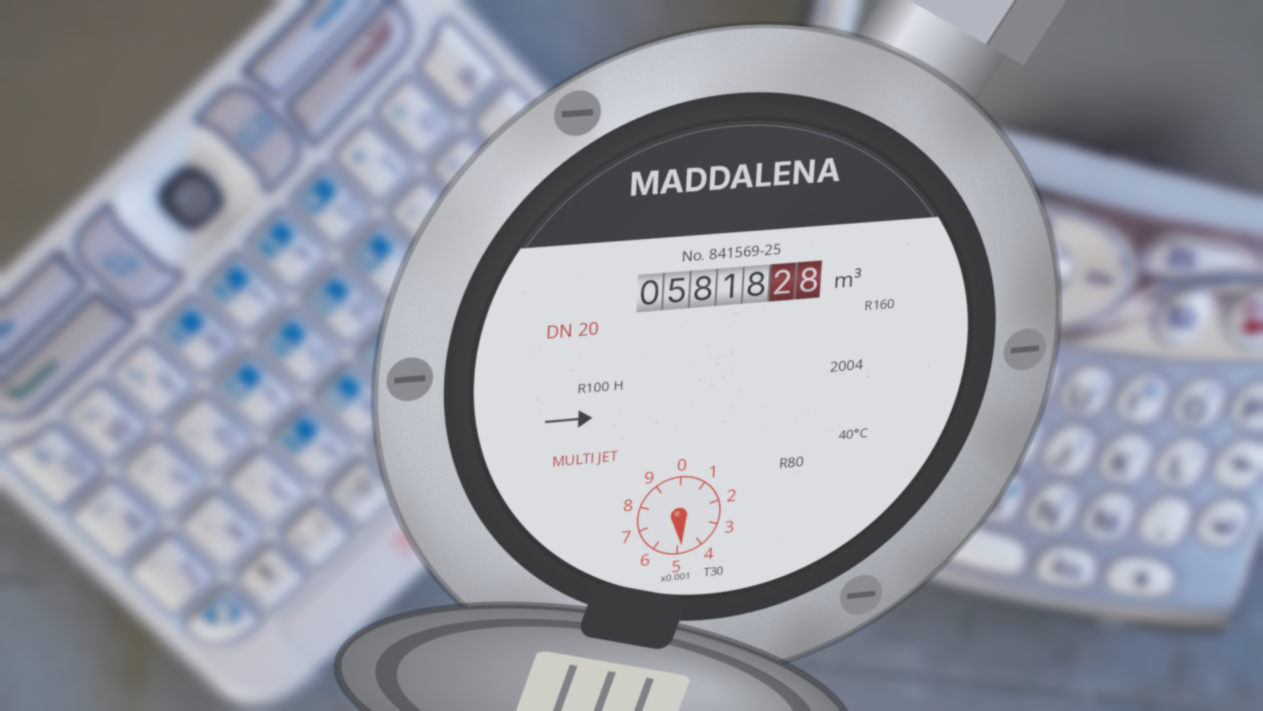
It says 5818.284; m³
